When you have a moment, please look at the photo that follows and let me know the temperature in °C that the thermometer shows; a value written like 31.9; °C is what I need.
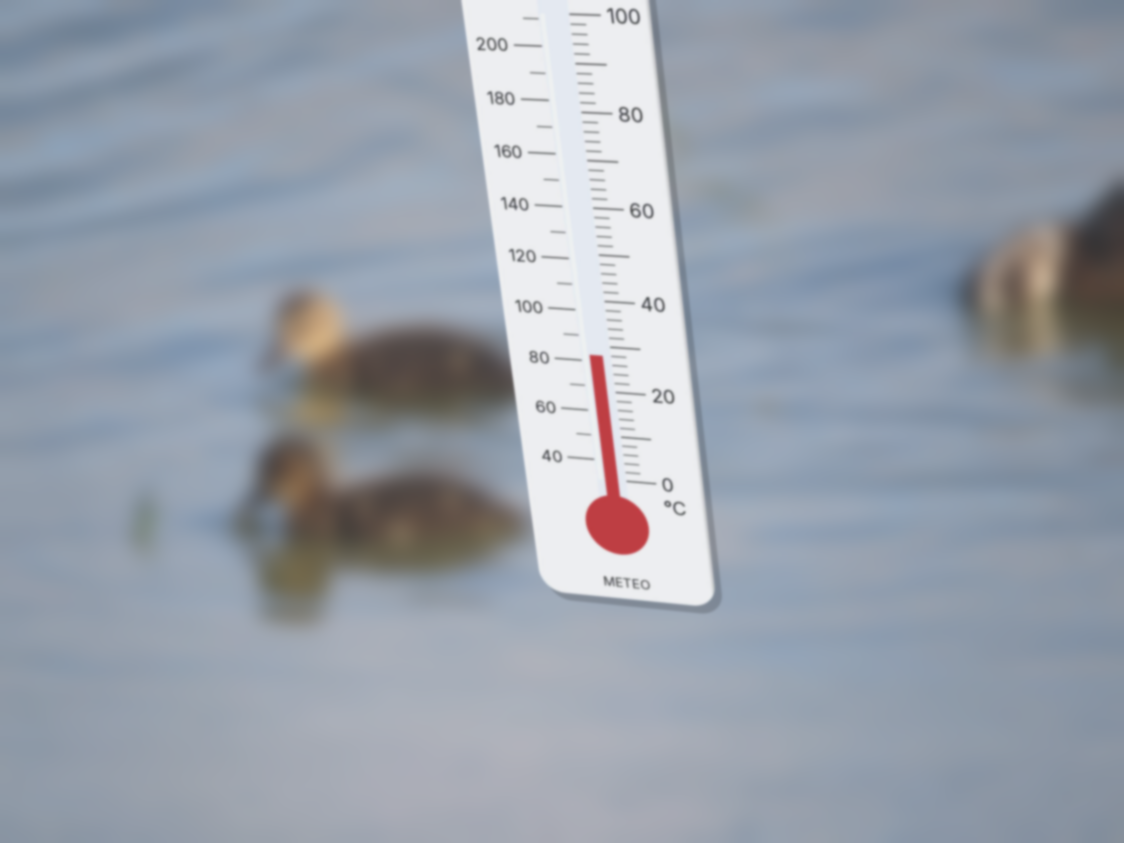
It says 28; °C
